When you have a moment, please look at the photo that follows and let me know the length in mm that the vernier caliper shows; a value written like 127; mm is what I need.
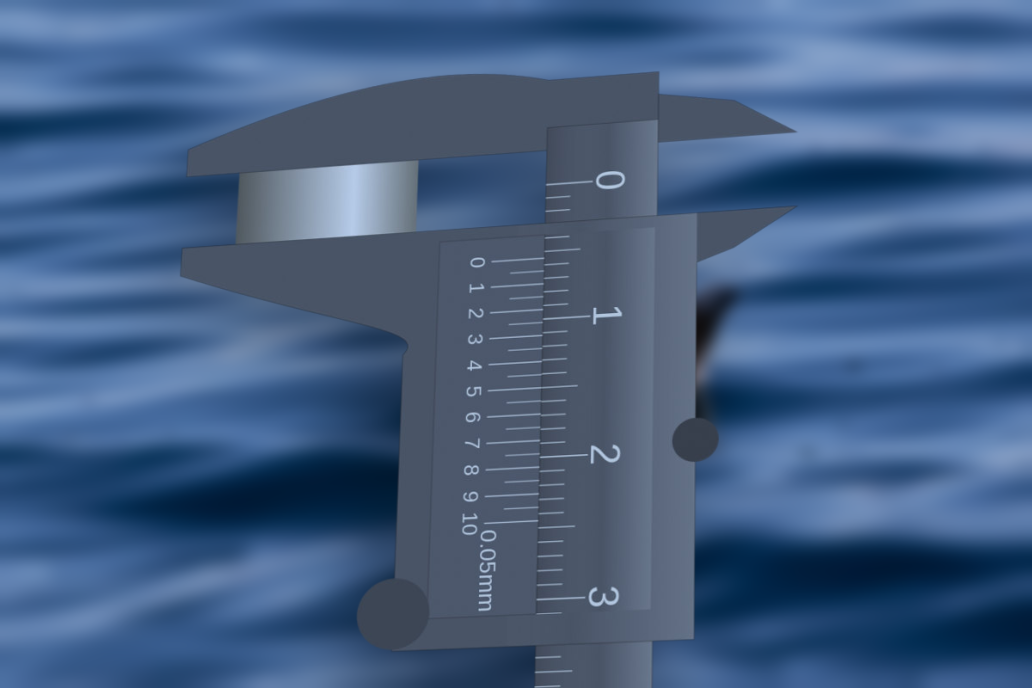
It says 5.5; mm
